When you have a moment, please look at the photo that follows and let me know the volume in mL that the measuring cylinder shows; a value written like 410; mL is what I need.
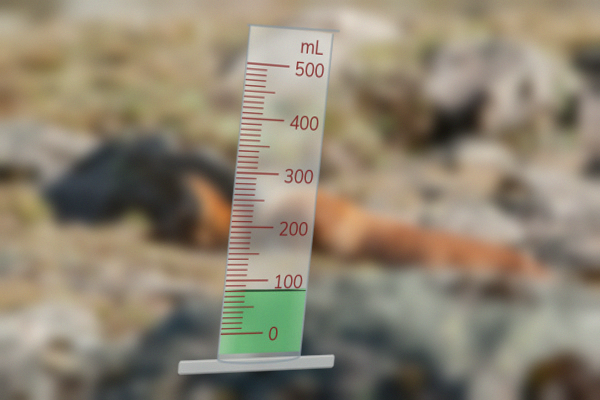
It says 80; mL
